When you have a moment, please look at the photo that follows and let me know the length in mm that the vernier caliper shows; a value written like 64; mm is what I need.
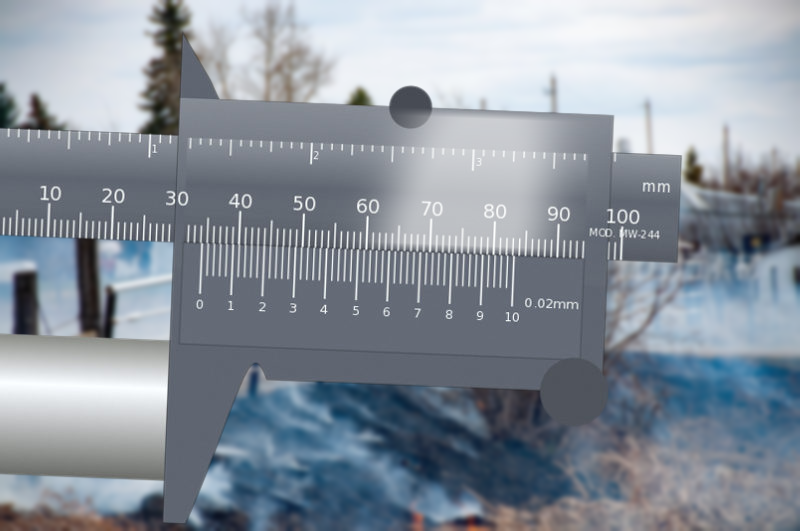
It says 34.2; mm
